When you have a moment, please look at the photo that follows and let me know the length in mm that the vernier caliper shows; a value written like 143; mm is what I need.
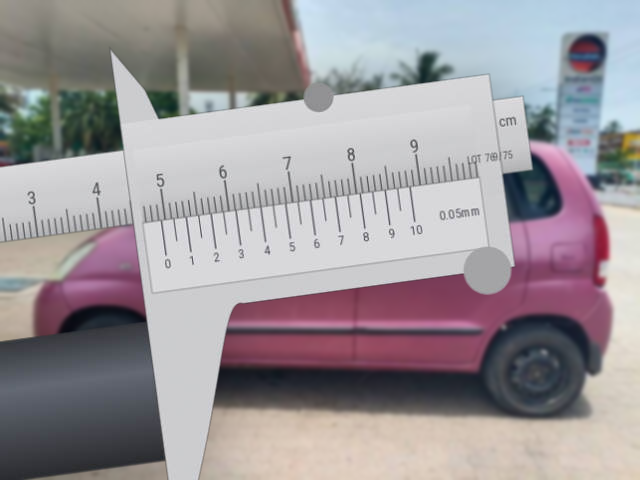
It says 49.4; mm
